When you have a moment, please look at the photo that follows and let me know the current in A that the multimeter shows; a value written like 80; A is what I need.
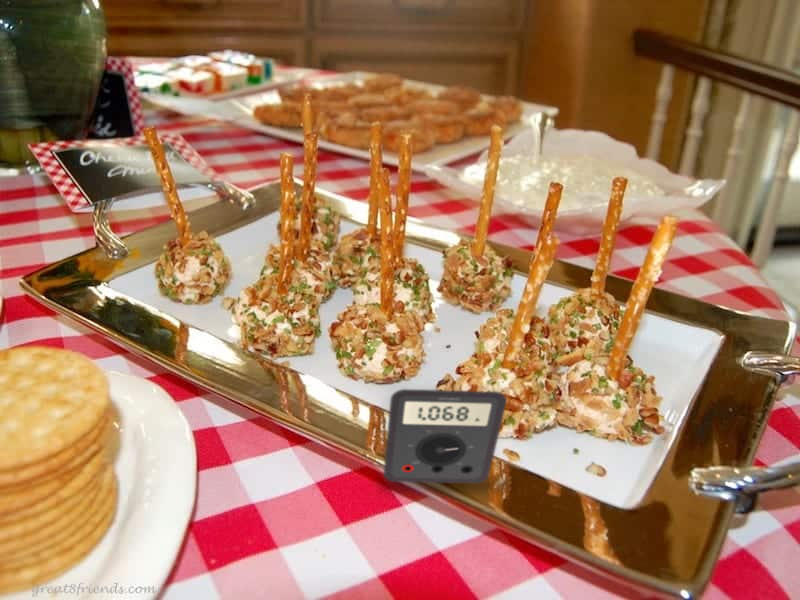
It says 1.068; A
